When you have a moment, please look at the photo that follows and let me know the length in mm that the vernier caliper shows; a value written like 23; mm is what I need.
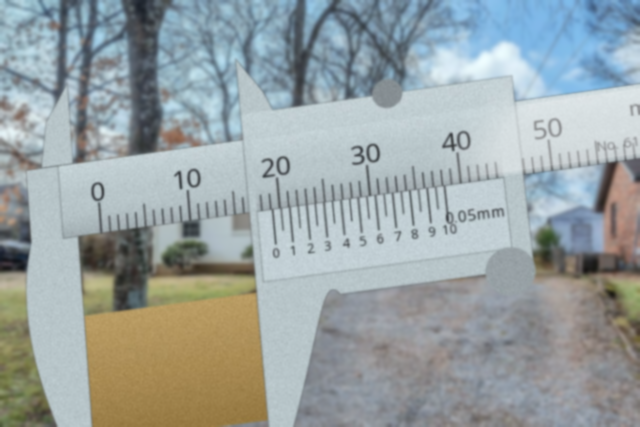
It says 19.2; mm
